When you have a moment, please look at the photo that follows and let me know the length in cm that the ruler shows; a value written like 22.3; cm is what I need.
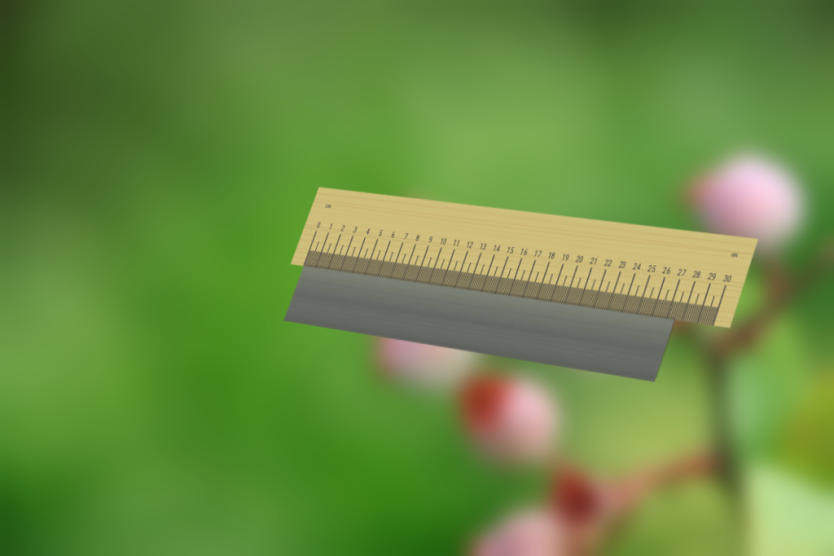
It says 27.5; cm
